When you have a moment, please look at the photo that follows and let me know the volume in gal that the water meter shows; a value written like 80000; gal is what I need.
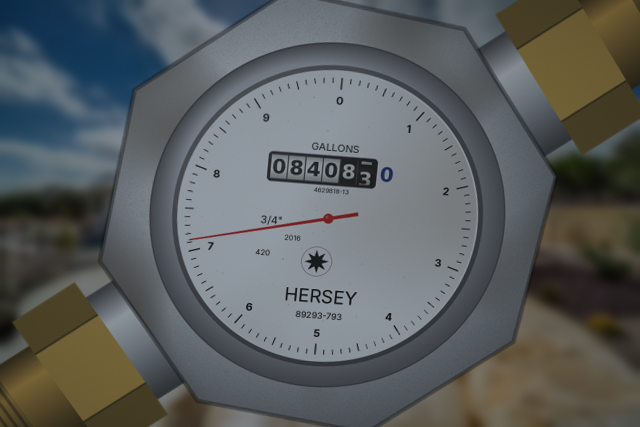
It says 840827.1; gal
